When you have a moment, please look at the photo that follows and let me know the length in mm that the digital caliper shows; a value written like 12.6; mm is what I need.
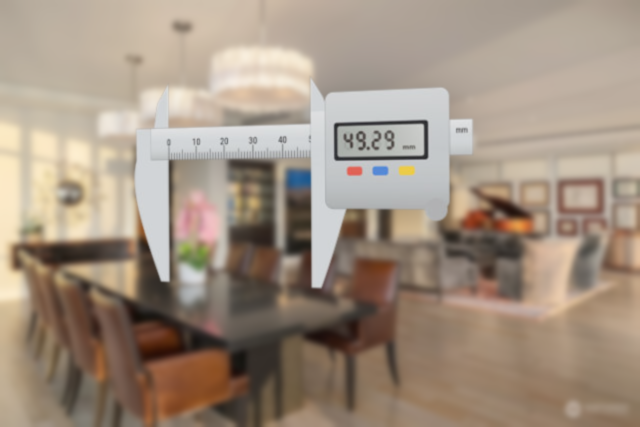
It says 49.29; mm
